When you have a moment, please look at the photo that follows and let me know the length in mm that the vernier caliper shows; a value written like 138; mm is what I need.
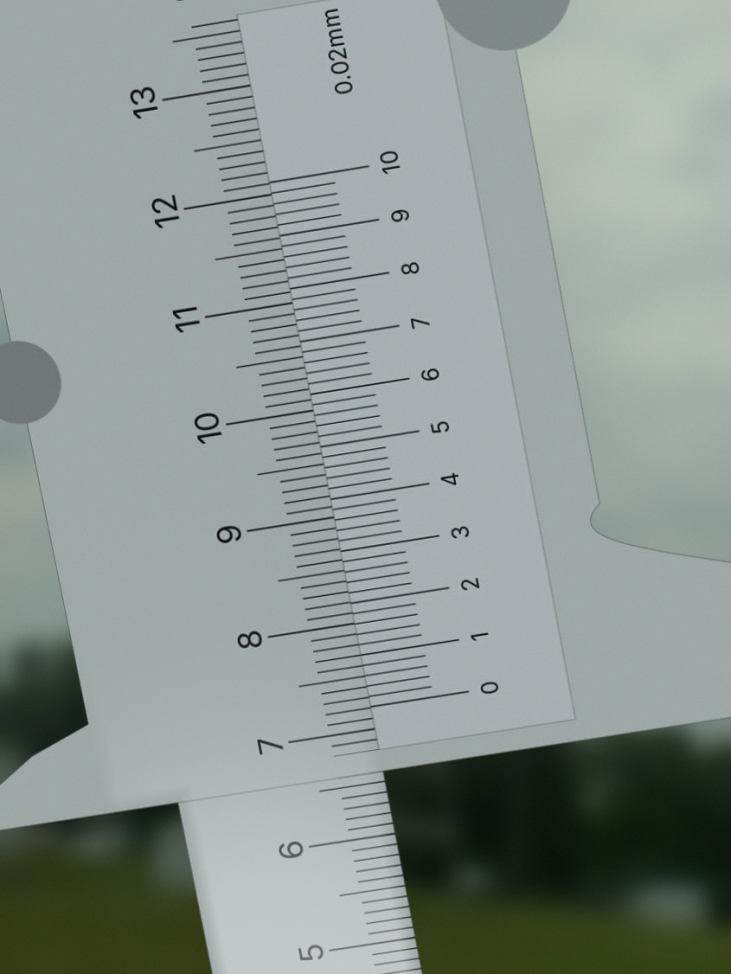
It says 72.1; mm
